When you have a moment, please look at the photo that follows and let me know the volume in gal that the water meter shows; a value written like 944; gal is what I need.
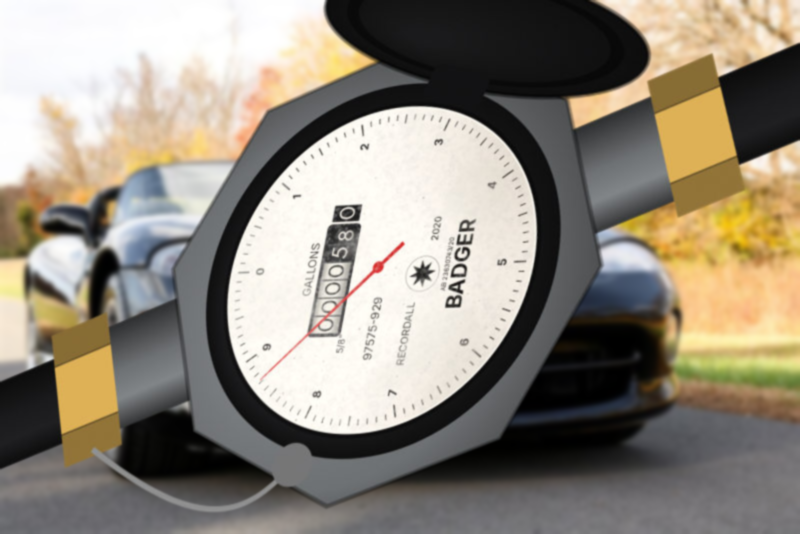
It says 578.7; gal
